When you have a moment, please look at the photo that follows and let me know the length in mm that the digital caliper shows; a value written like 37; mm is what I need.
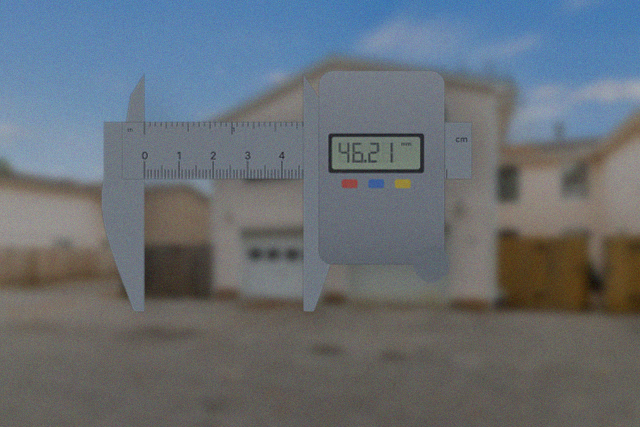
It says 46.21; mm
